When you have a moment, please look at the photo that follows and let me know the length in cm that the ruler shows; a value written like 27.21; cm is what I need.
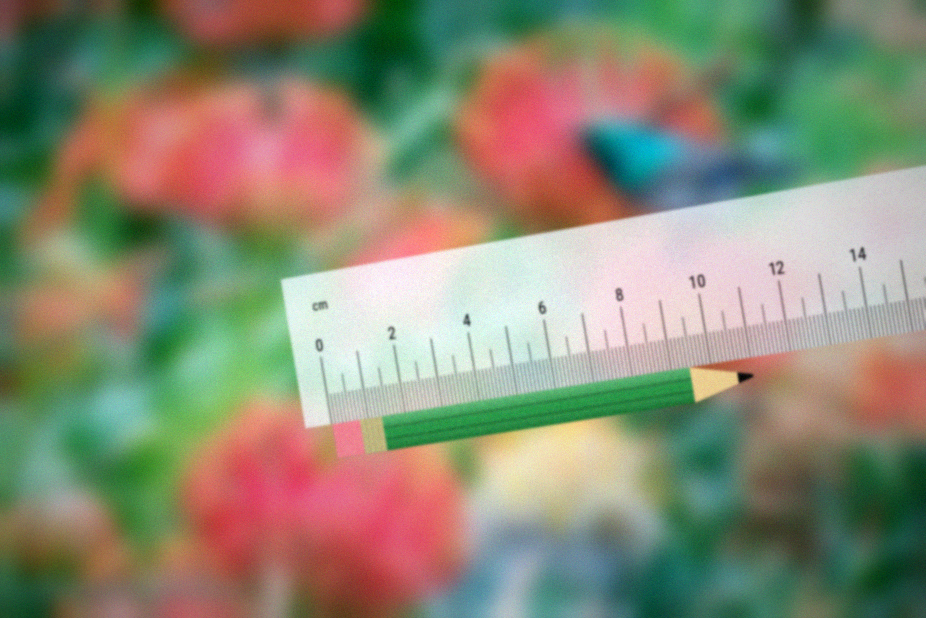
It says 11; cm
